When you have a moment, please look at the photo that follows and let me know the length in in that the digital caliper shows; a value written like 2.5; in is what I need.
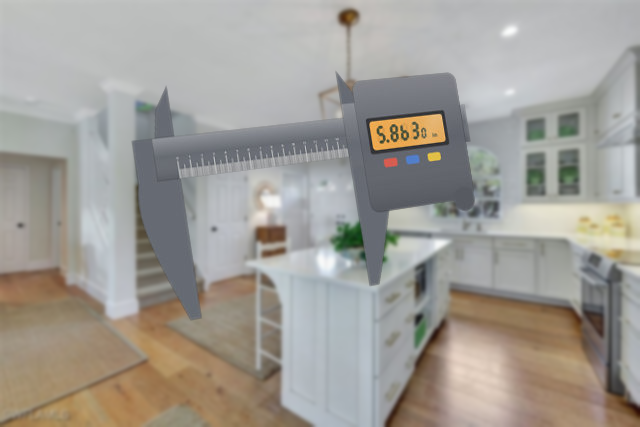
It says 5.8630; in
